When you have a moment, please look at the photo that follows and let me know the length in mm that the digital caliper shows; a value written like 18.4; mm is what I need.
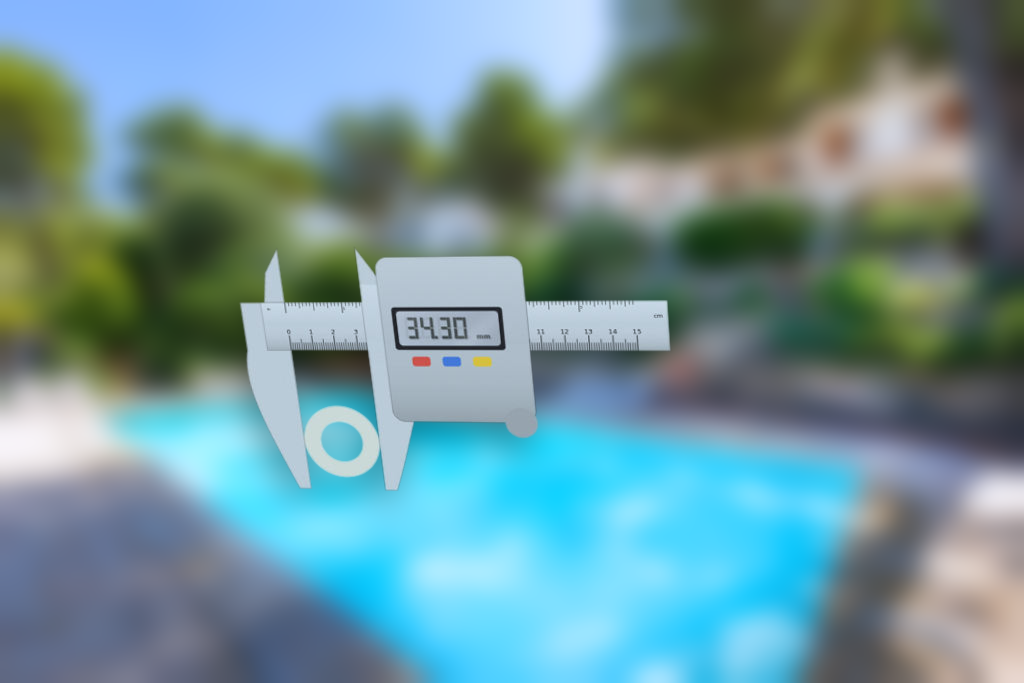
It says 34.30; mm
